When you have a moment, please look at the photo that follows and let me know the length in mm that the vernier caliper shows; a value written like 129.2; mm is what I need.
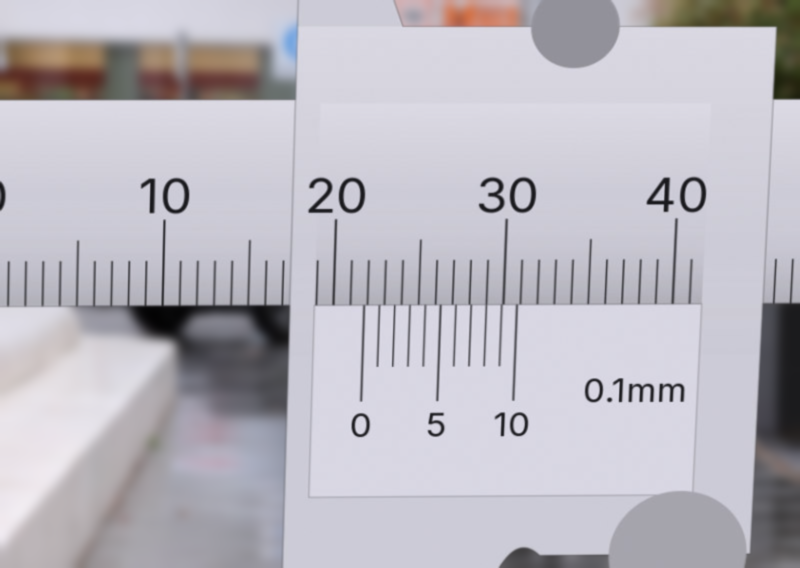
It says 21.8; mm
